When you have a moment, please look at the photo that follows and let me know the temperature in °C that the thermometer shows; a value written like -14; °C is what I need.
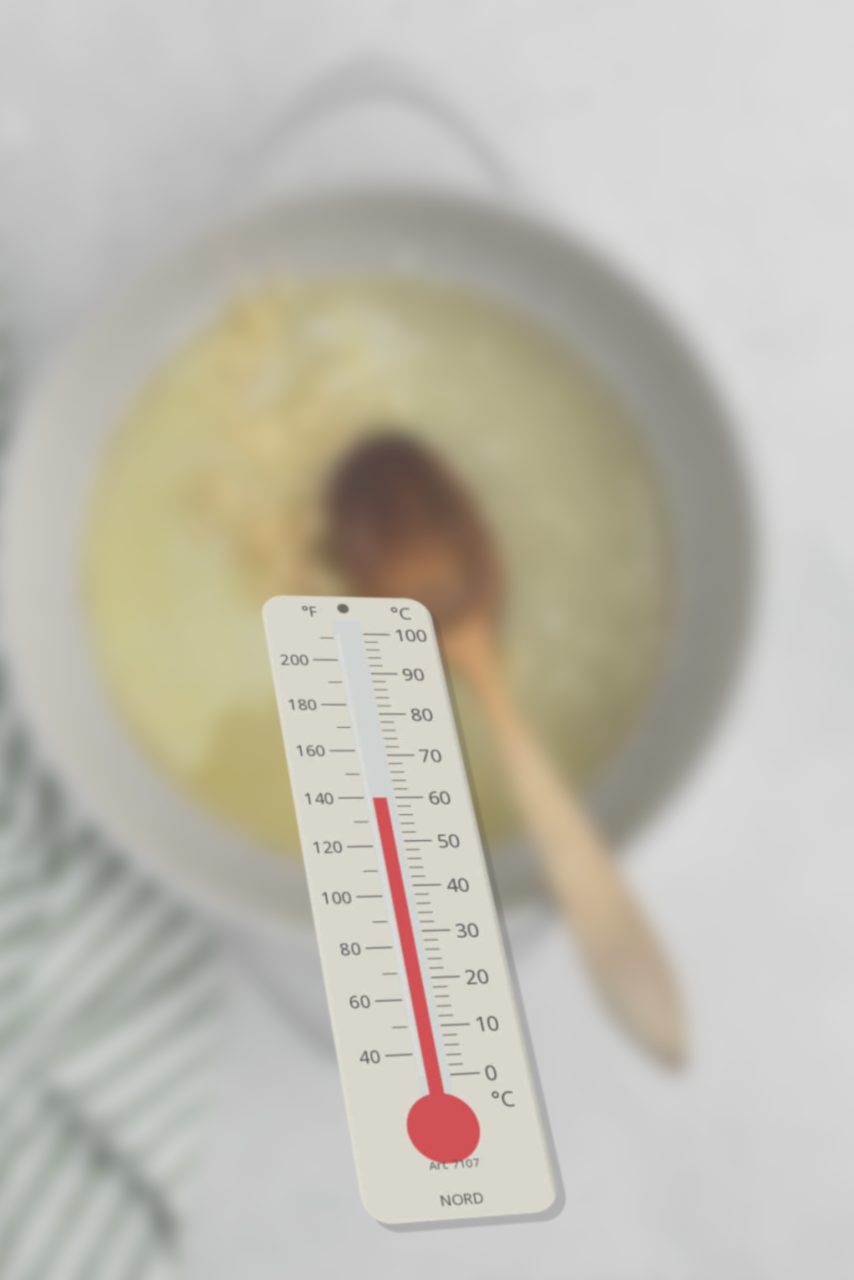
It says 60; °C
